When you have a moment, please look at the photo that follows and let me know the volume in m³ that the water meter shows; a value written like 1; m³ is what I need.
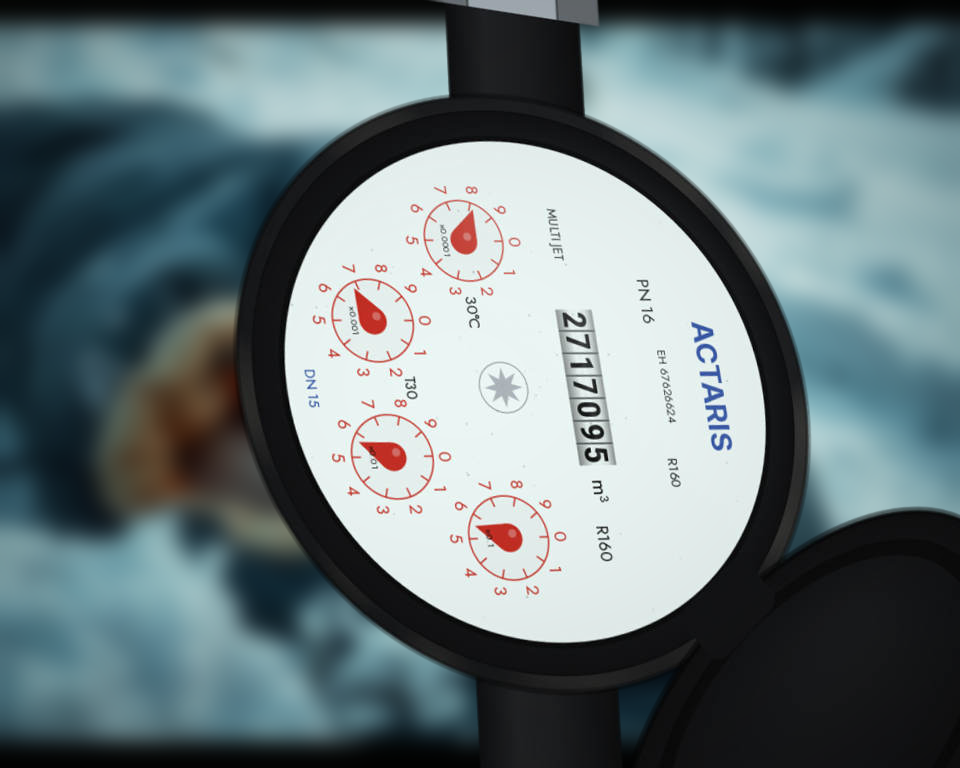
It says 2717095.5568; m³
